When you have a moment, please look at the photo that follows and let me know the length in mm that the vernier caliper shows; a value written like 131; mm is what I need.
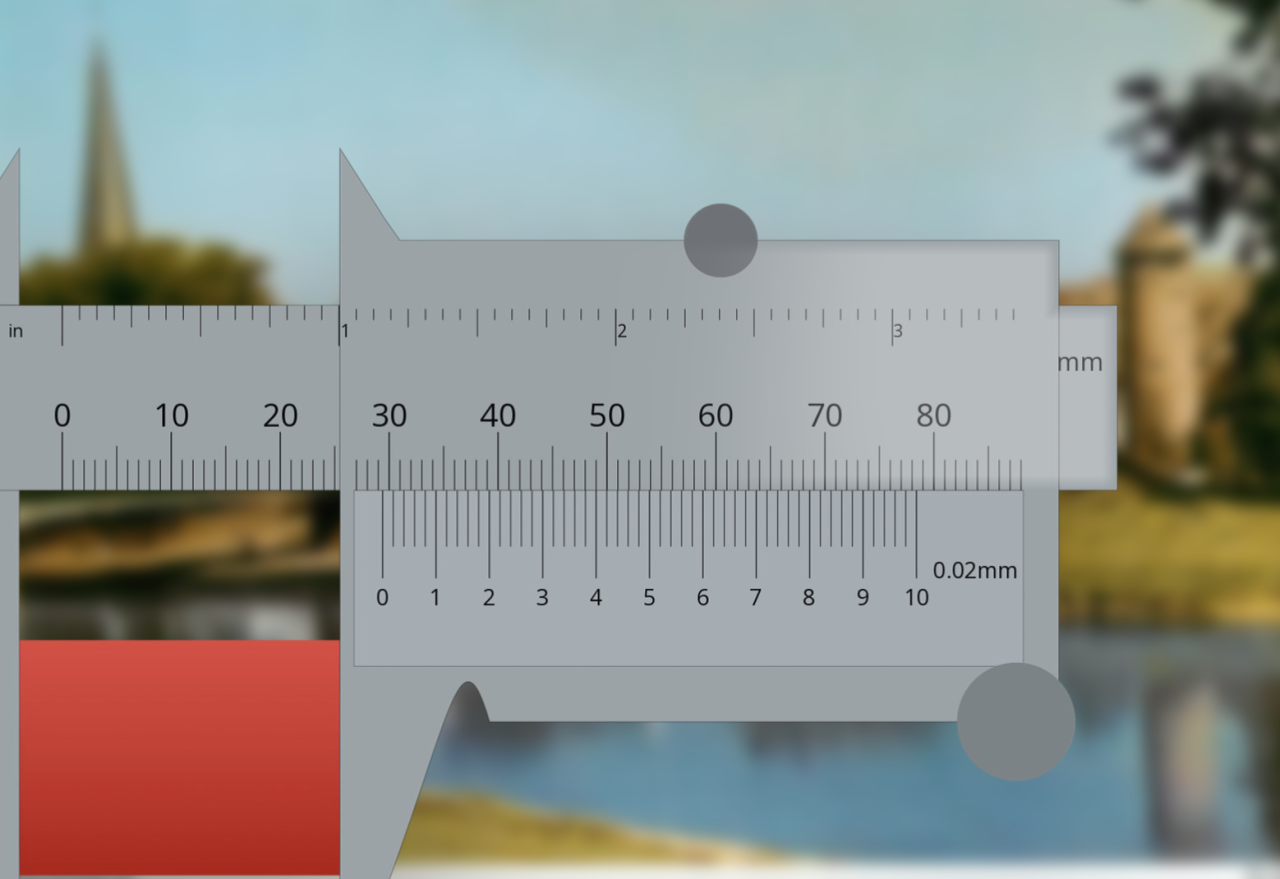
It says 29.4; mm
